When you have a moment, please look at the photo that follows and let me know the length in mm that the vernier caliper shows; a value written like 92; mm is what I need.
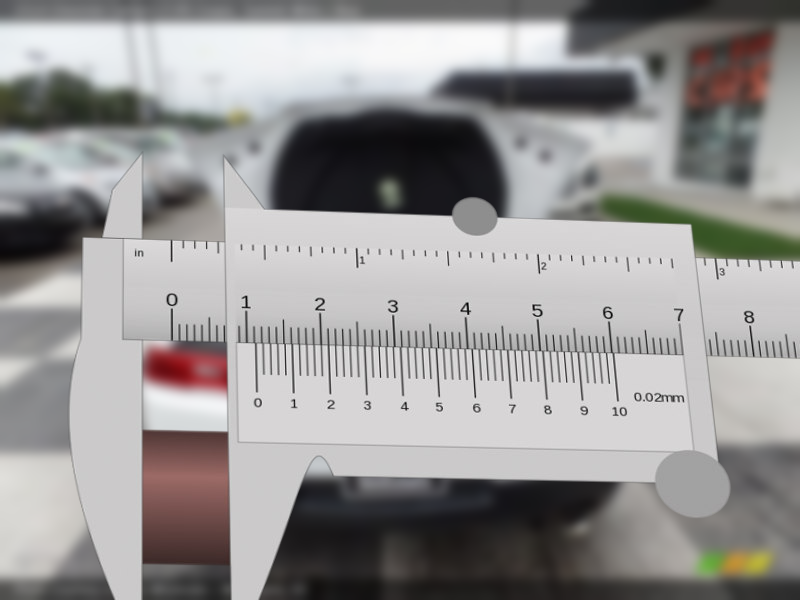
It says 11.2; mm
